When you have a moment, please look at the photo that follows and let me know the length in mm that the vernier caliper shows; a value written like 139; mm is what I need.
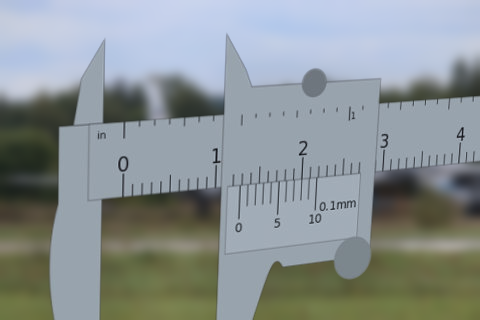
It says 12.8; mm
